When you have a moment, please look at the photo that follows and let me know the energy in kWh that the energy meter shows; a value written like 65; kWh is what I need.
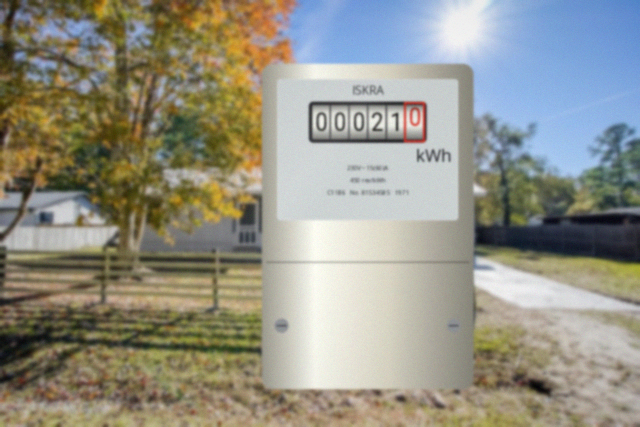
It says 21.0; kWh
